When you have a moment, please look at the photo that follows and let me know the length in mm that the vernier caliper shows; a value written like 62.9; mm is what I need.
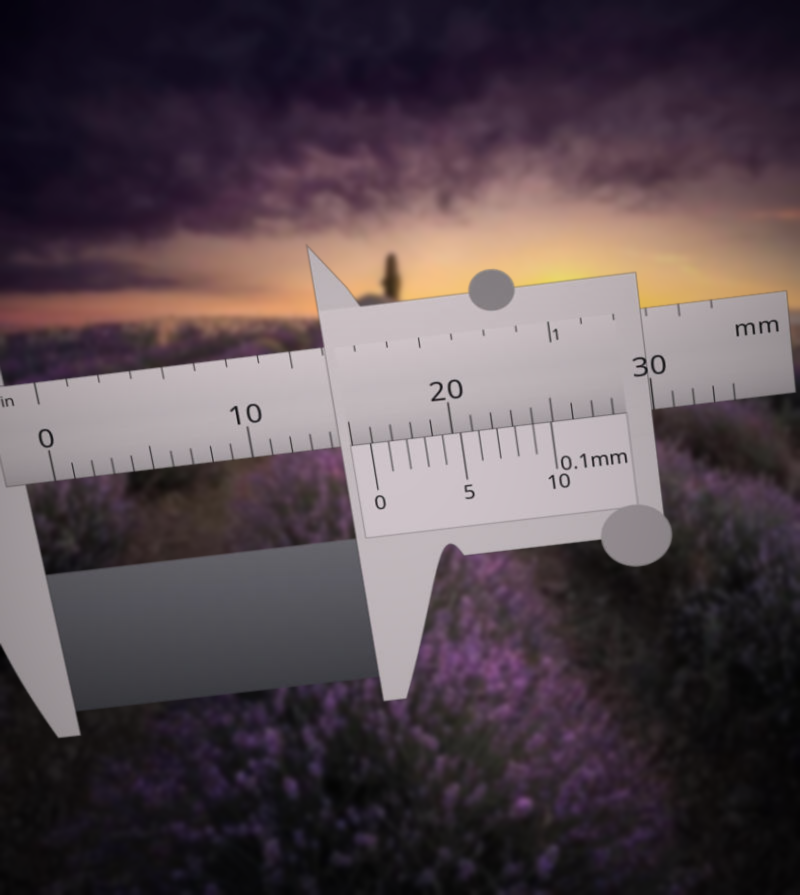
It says 15.9; mm
